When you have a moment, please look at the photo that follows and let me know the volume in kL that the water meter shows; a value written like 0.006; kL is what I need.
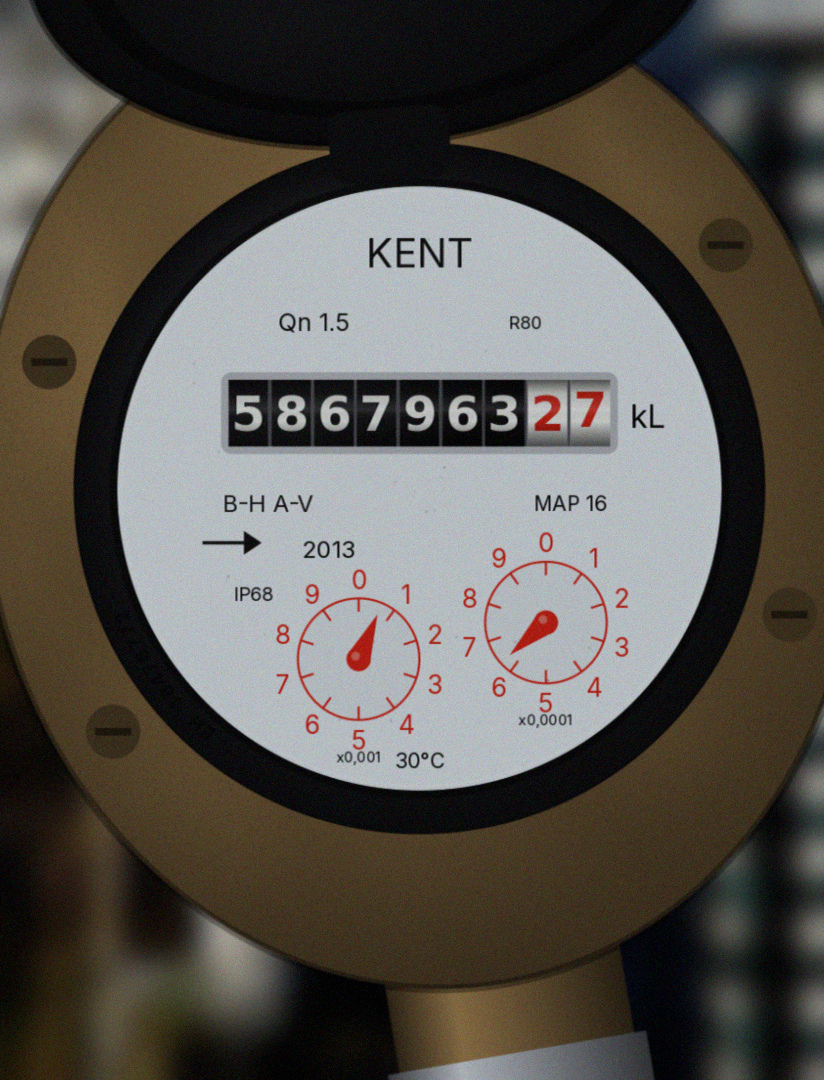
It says 5867963.2706; kL
